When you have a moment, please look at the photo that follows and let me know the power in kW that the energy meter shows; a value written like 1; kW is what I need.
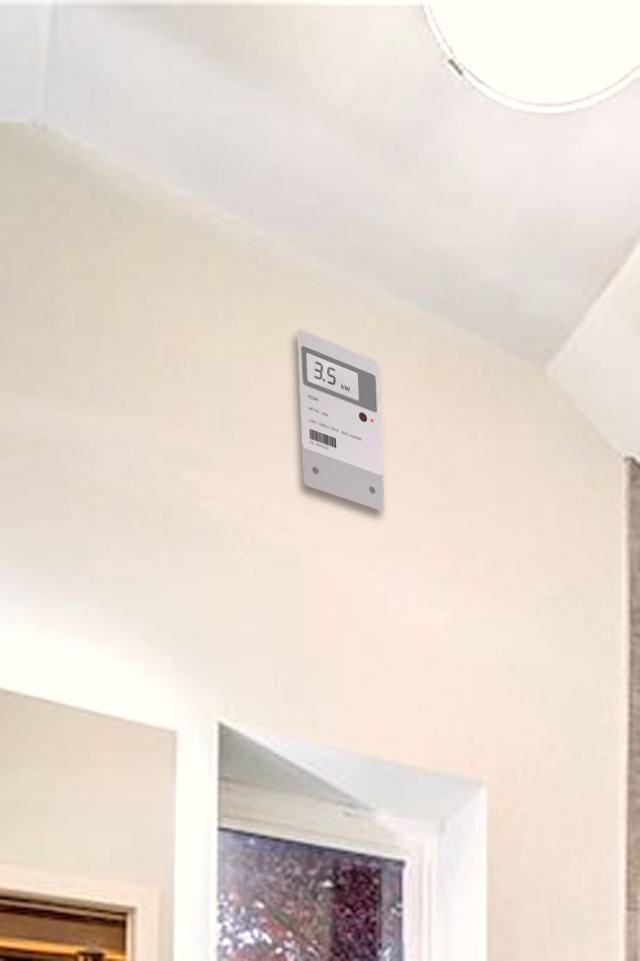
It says 3.5; kW
